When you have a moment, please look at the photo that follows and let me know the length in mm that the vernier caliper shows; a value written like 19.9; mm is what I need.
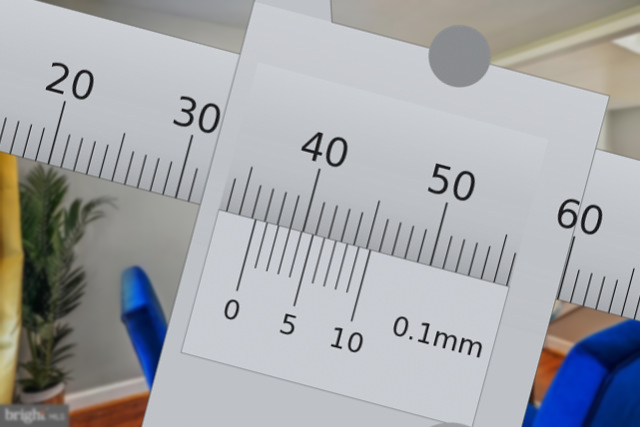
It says 36.3; mm
